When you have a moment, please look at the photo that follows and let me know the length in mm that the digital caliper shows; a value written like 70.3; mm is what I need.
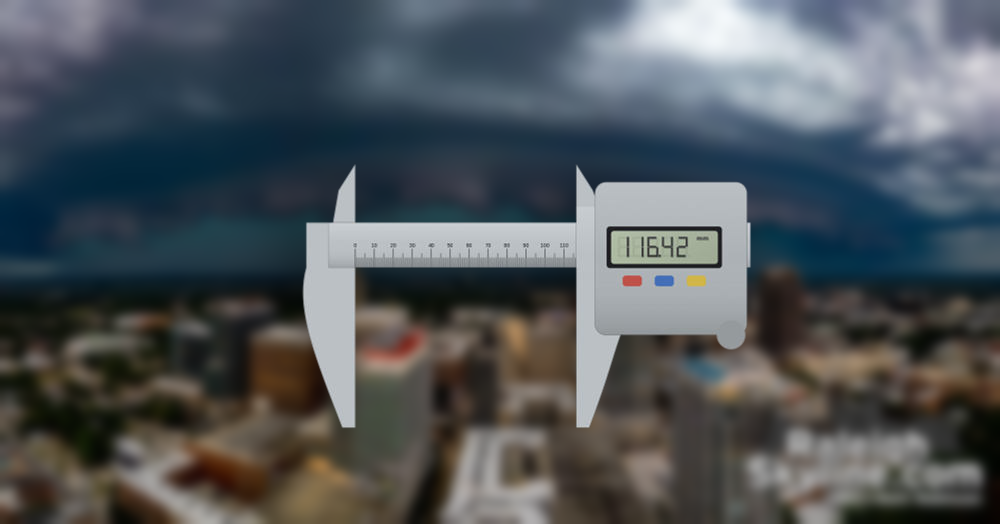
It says 116.42; mm
